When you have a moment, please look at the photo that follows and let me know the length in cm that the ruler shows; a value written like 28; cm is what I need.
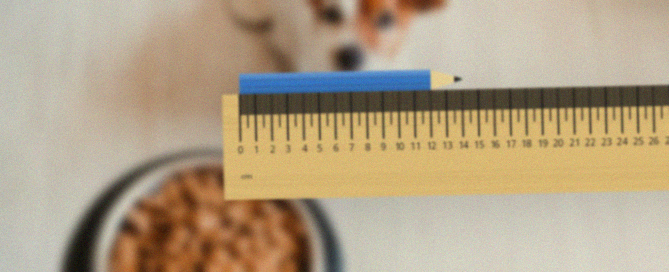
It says 14; cm
